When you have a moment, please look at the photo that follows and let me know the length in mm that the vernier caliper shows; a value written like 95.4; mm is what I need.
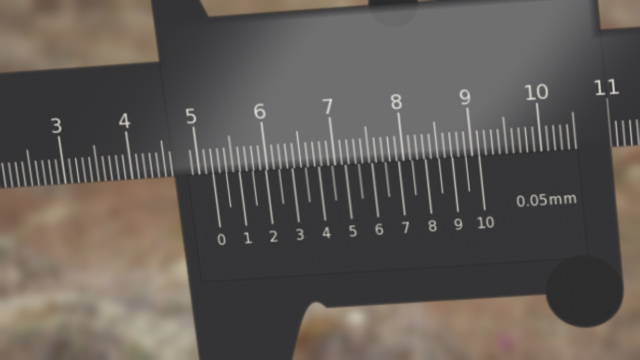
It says 52.0; mm
